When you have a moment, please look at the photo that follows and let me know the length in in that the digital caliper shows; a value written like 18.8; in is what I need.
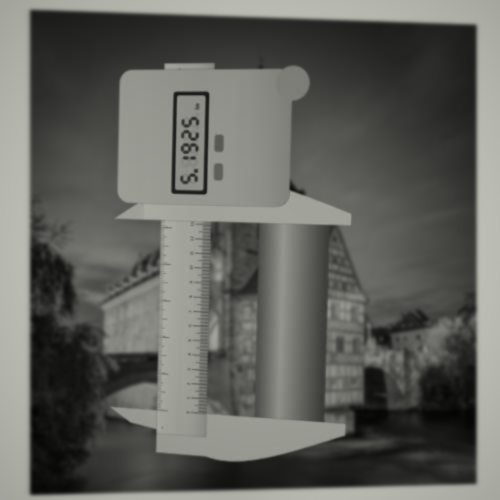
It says 5.1925; in
